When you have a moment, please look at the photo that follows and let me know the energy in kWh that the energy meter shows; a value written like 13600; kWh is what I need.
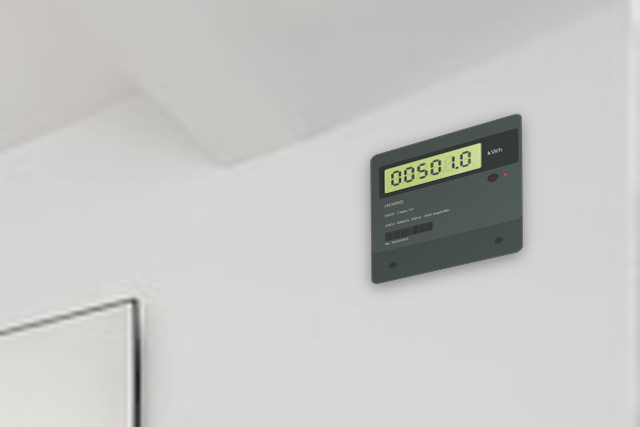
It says 501.0; kWh
